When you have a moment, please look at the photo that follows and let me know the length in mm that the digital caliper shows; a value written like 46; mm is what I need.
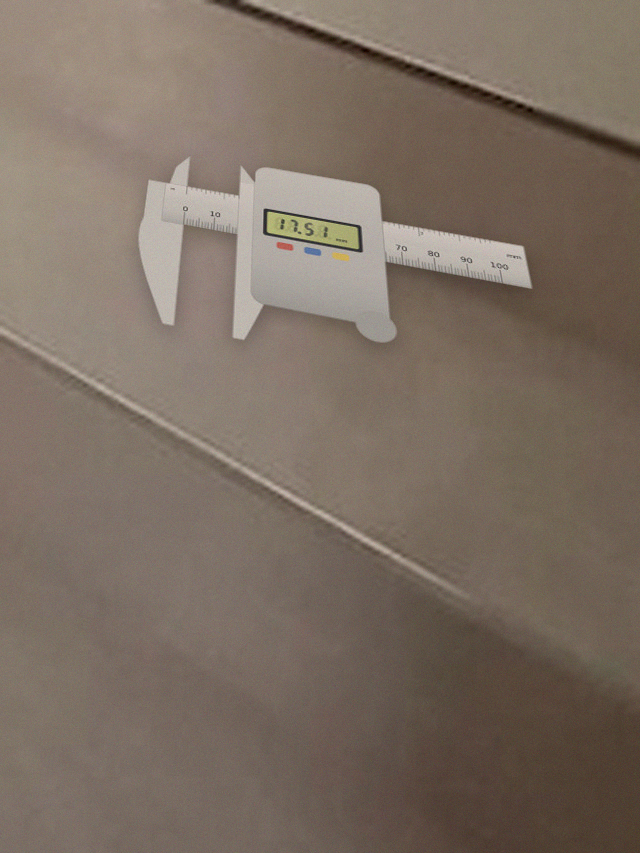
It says 17.51; mm
